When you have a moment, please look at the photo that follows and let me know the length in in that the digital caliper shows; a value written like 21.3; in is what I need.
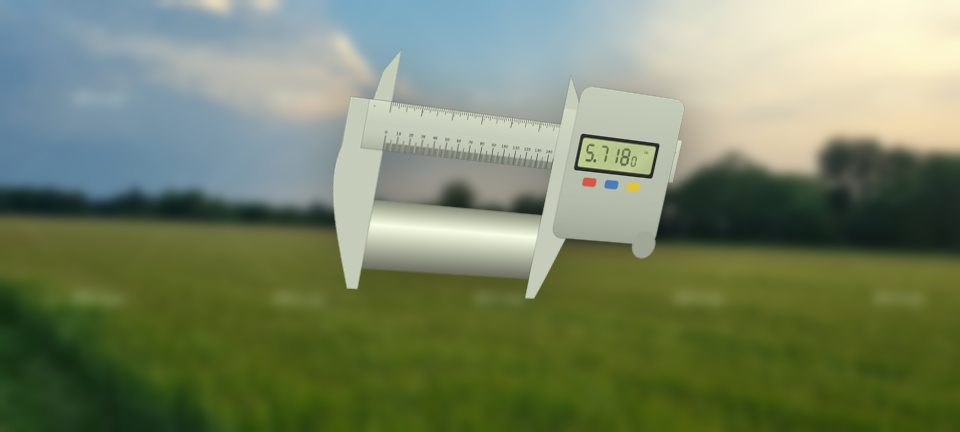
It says 5.7180; in
